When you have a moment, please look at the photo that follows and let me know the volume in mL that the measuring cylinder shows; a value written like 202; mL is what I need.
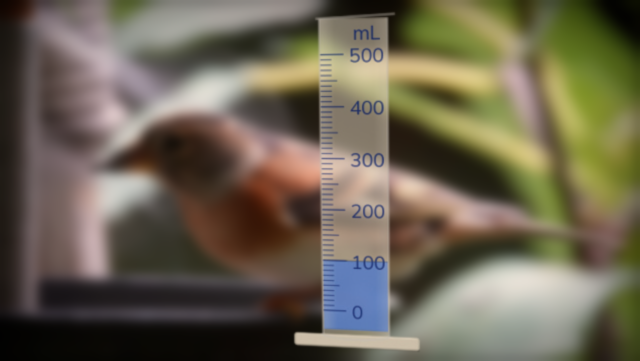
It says 100; mL
